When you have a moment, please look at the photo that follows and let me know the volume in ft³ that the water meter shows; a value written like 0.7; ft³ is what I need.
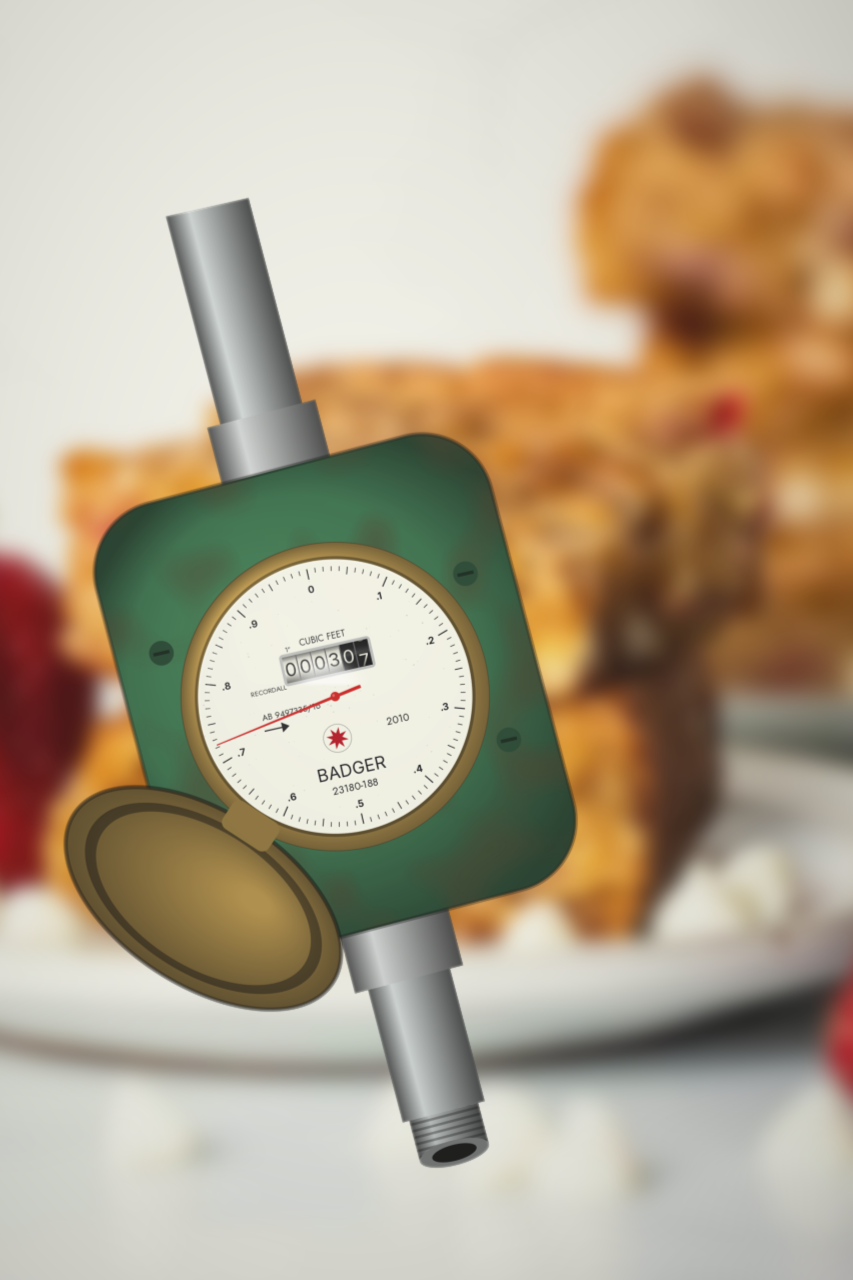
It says 306.72; ft³
